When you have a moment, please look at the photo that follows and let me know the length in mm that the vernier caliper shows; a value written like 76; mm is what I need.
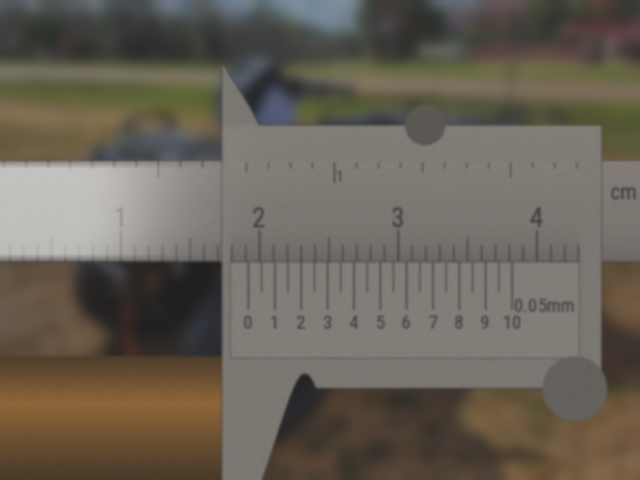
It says 19.2; mm
